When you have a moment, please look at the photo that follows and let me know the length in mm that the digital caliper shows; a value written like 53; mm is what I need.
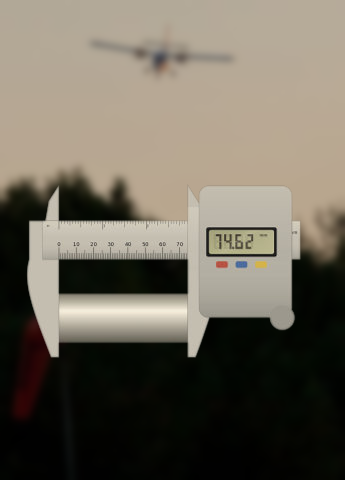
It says 74.62; mm
